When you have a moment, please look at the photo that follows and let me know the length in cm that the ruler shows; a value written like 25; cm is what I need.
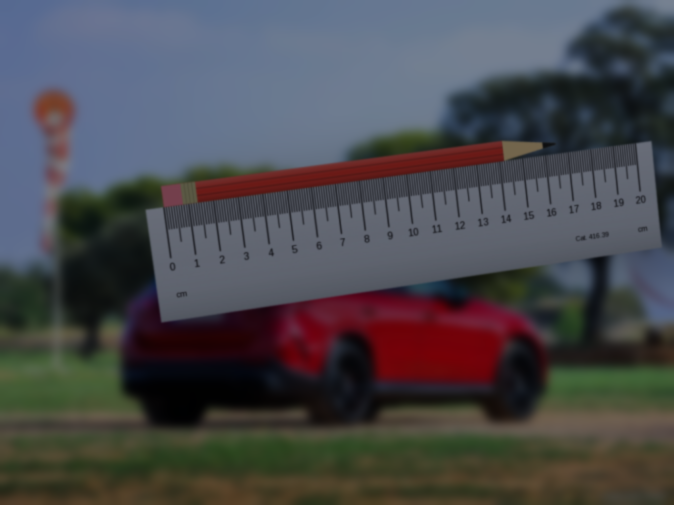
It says 16.5; cm
